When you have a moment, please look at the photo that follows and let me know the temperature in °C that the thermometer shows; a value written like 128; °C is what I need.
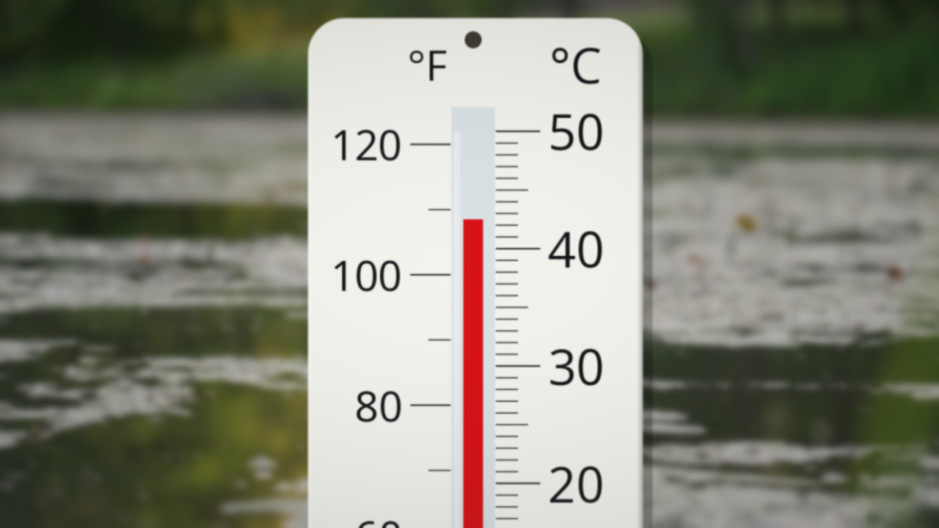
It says 42.5; °C
